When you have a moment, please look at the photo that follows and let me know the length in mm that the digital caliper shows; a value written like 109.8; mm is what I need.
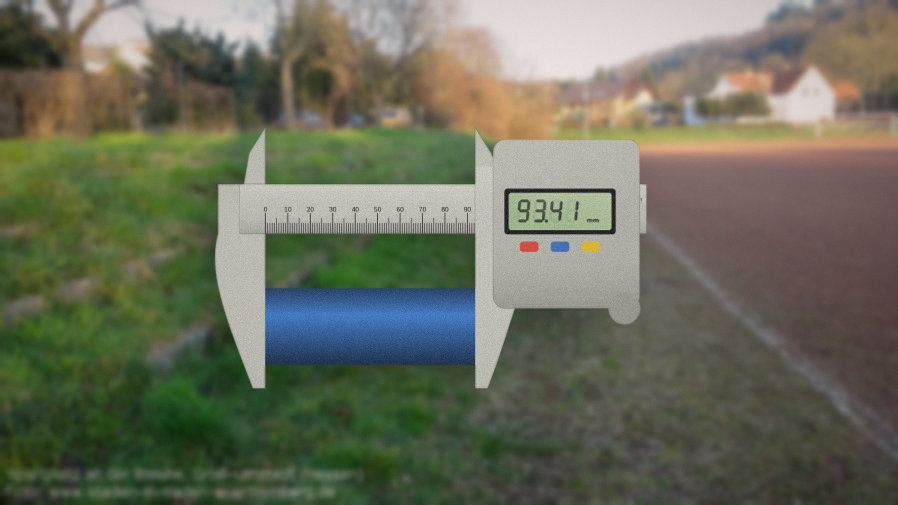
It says 93.41; mm
